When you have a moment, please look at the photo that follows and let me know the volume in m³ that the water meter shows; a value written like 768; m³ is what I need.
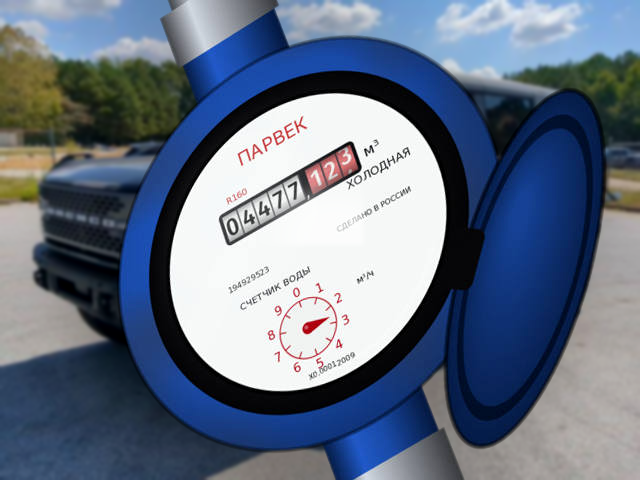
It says 4477.1232; m³
